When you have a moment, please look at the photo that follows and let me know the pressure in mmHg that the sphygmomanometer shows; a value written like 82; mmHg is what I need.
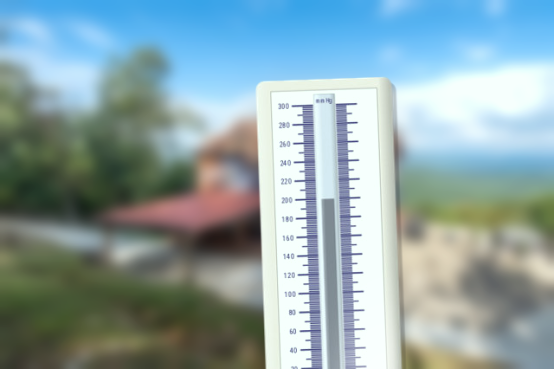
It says 200; mmHg
